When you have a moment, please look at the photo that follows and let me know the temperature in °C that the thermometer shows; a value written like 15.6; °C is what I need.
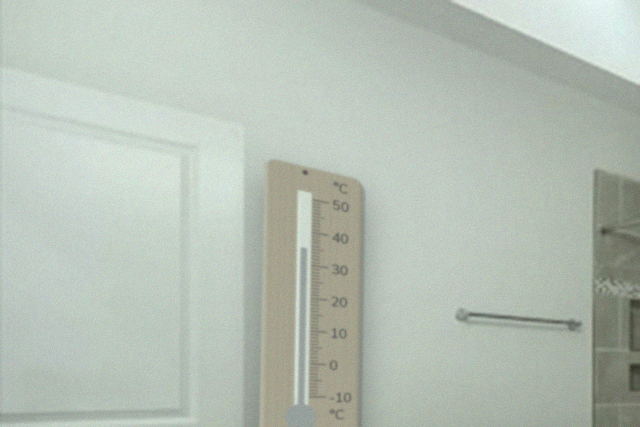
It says 35; °C
